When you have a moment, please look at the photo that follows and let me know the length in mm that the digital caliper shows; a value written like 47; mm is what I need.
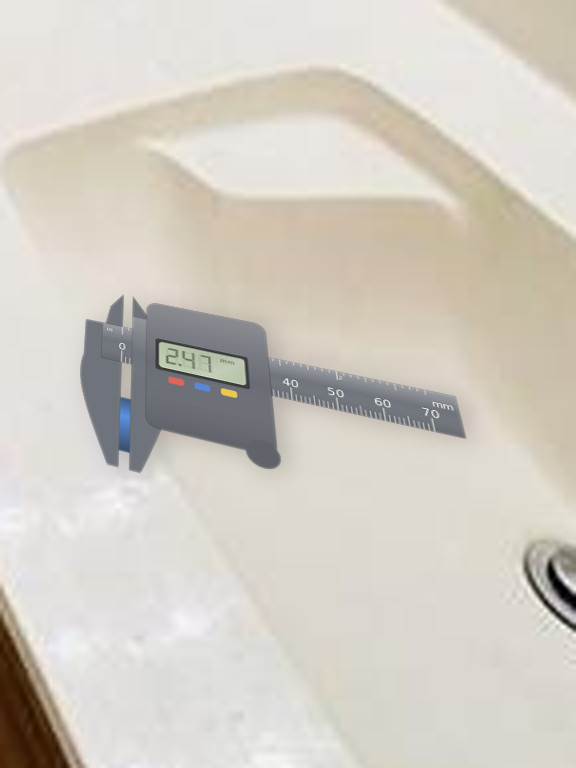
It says 2.47; mm
